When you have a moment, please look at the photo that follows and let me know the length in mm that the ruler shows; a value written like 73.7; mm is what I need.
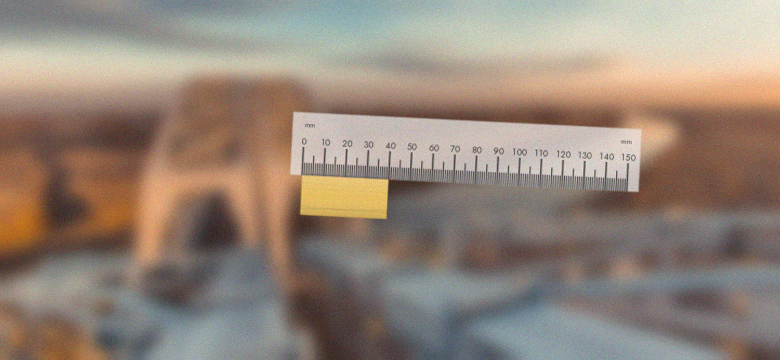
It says 40; mm
